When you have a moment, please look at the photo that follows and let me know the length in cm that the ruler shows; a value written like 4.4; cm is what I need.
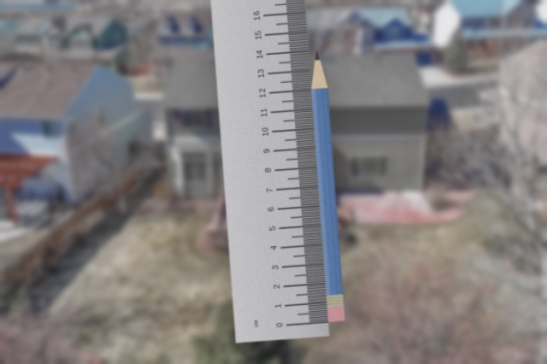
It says 14; cm
